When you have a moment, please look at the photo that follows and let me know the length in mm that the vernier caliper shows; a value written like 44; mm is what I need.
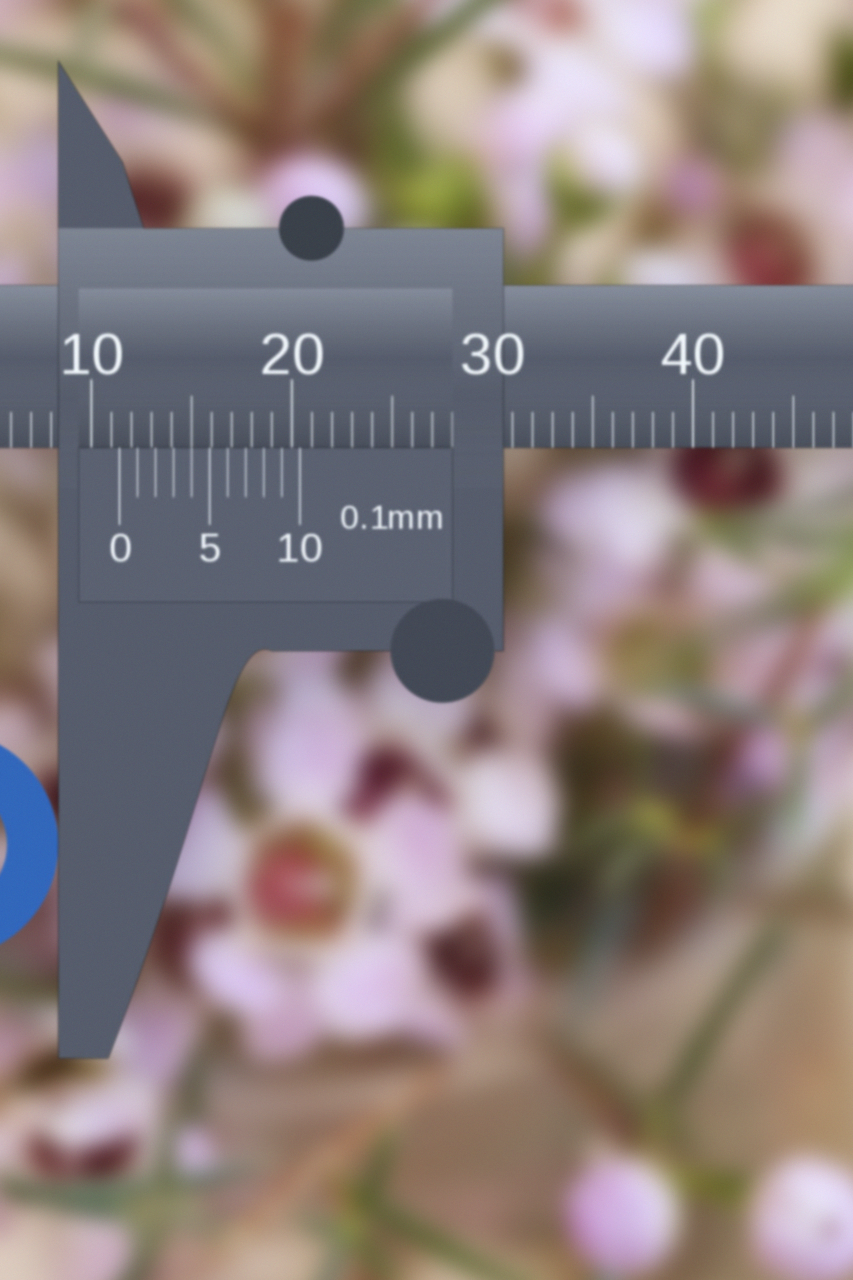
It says 11.4; mm
